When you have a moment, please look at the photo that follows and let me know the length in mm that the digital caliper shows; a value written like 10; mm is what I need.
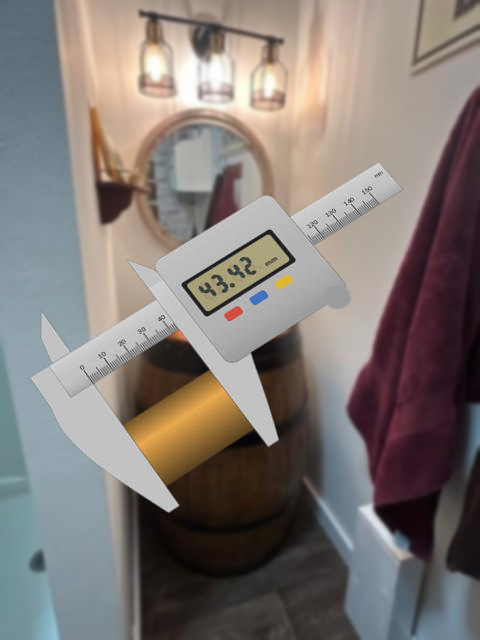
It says 43.42; mm
